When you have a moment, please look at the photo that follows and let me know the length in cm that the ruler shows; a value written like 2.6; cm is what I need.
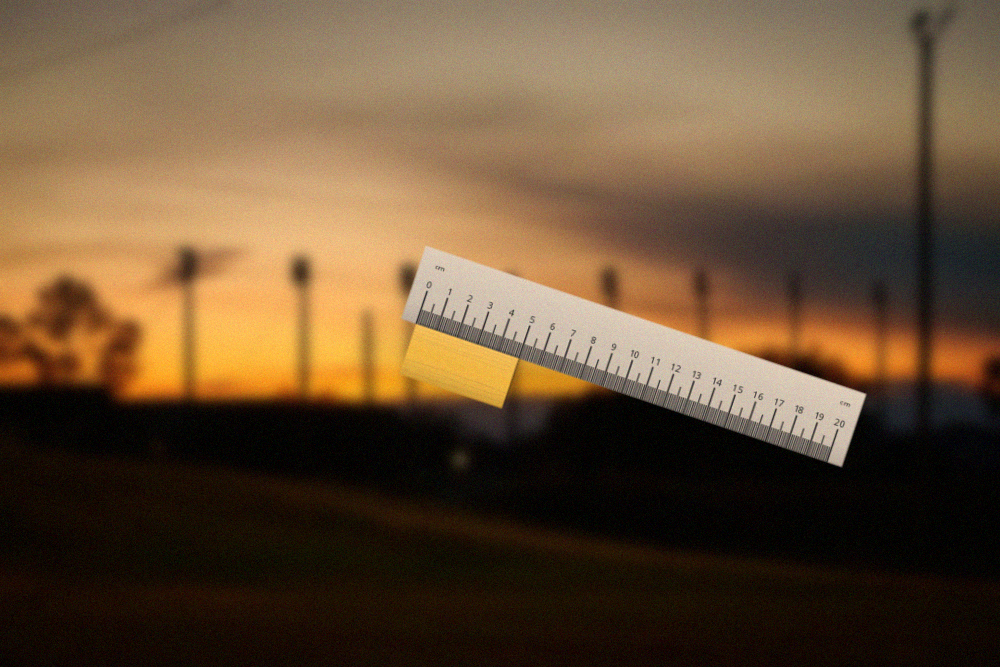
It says 5; cm
